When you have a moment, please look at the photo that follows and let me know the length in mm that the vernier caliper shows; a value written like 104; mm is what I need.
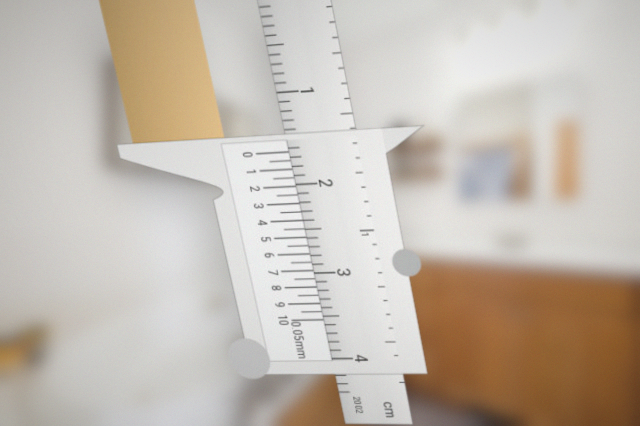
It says 16.4; mm
